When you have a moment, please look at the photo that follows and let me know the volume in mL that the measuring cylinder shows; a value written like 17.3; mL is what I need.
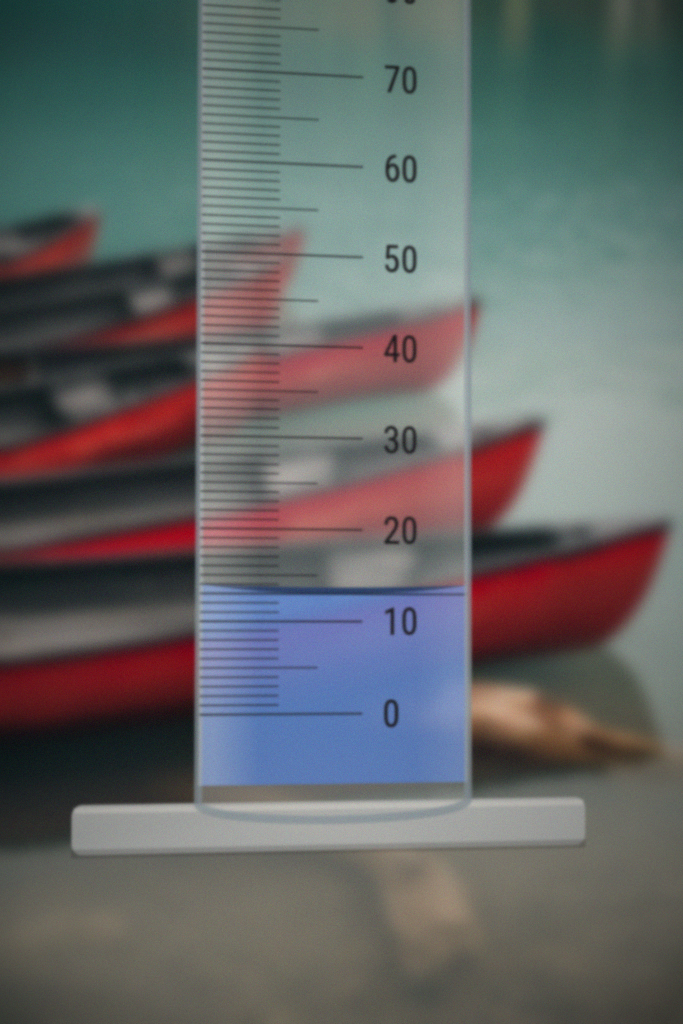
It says 13; mL
